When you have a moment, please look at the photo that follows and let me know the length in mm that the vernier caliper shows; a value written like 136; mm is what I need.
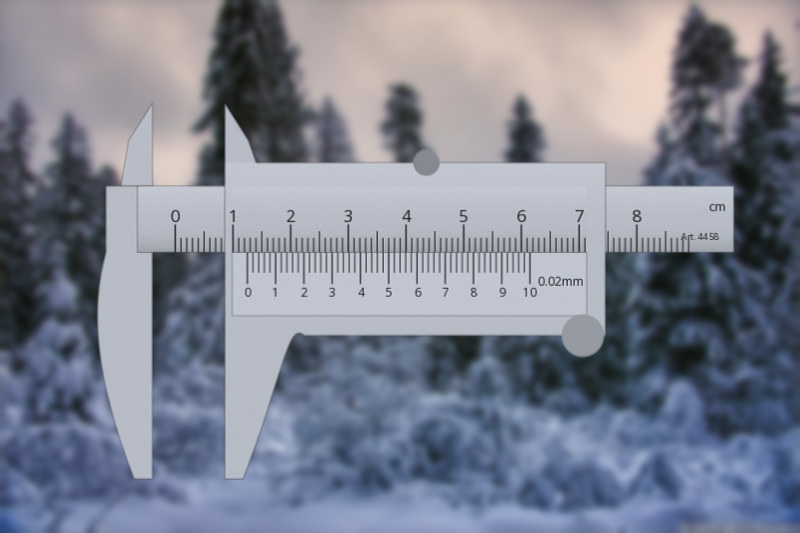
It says 12.5; mm
